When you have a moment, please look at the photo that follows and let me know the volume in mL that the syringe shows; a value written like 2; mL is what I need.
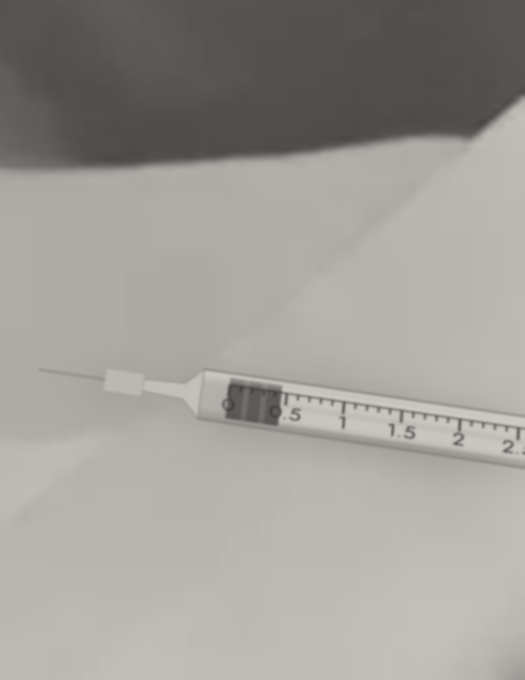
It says 0; mL
